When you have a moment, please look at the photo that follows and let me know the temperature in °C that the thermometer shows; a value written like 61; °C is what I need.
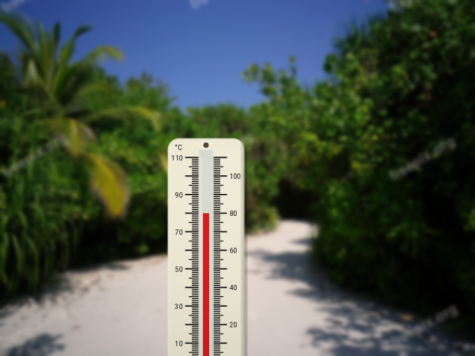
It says 80; °C
